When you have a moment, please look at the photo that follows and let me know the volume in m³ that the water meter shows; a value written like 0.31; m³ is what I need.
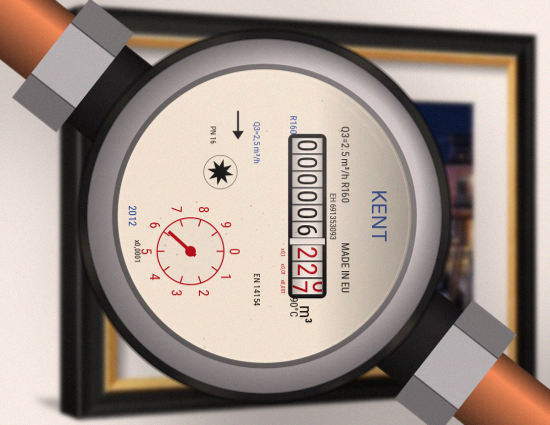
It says 6.2266; m³
